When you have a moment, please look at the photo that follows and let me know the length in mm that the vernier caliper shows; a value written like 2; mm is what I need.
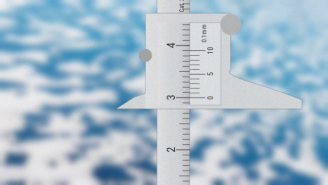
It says 30.0; mm
